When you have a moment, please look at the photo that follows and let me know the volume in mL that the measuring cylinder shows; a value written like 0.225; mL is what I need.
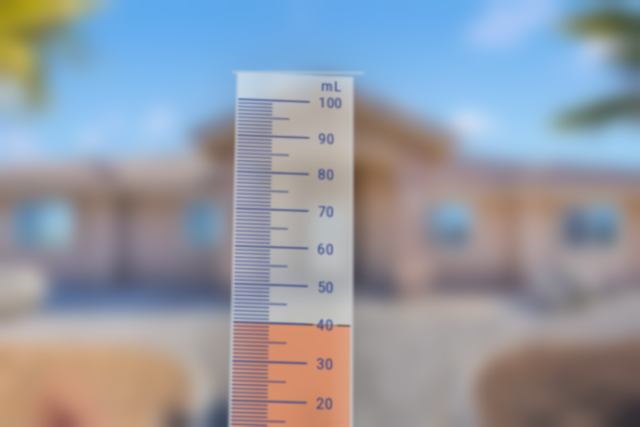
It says 40; mL
